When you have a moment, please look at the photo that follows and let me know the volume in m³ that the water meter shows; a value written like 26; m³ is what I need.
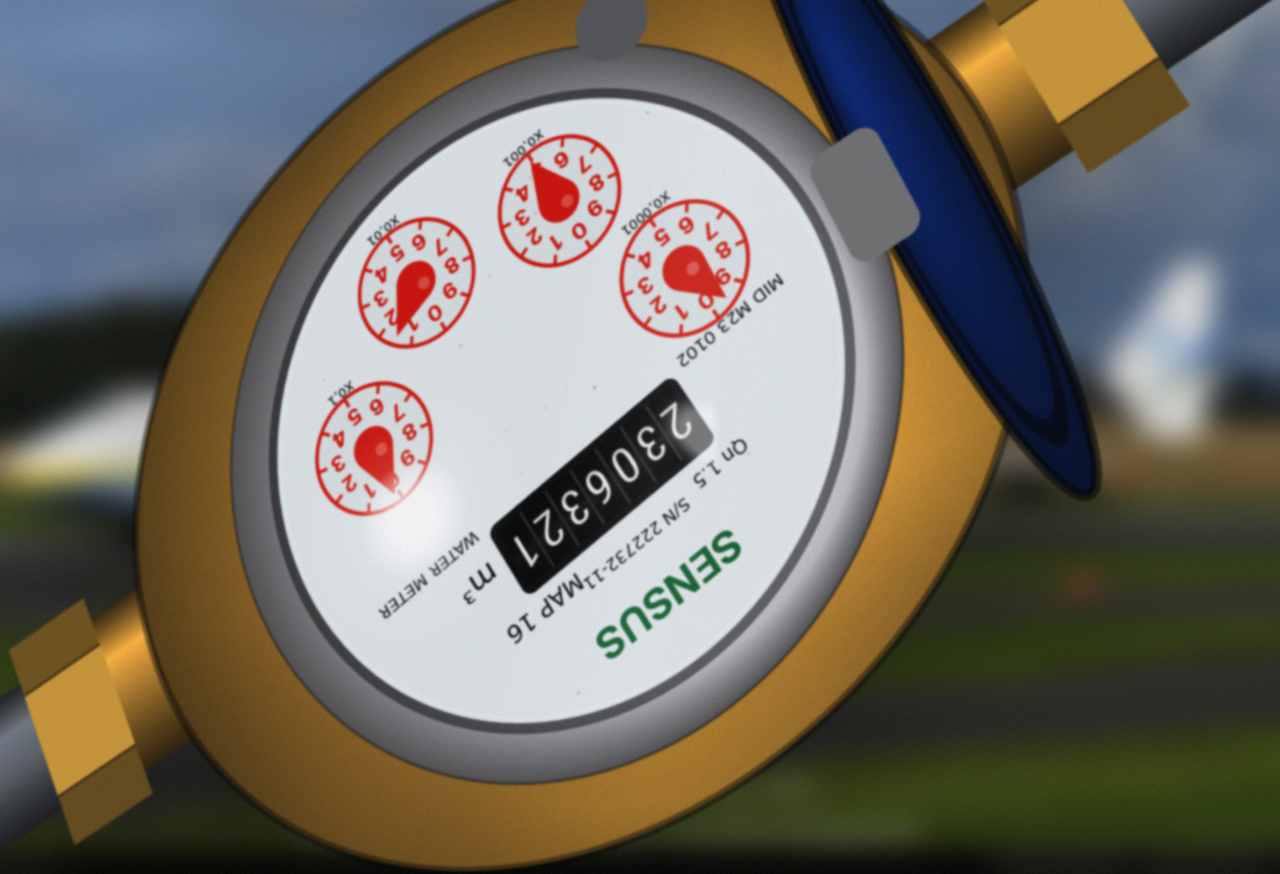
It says 2306321.0149; m³
